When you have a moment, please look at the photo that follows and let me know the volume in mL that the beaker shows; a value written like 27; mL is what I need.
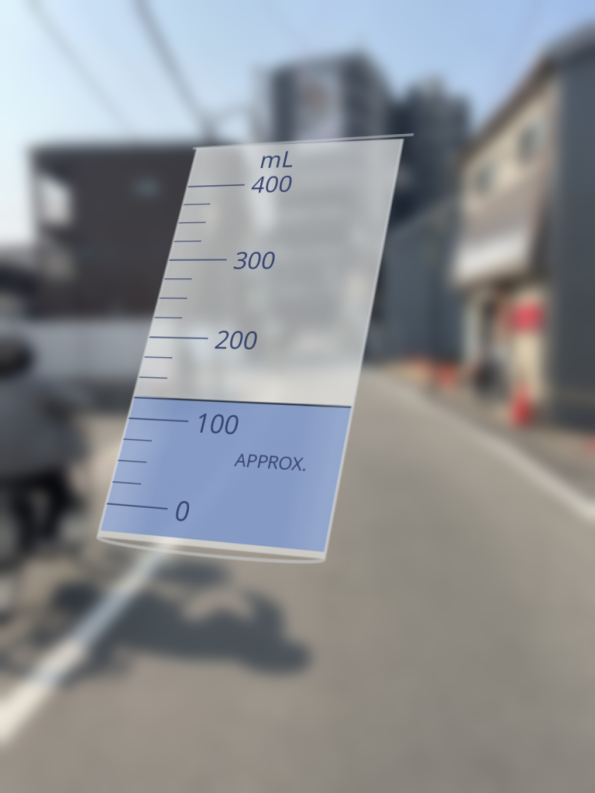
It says 125; mL
